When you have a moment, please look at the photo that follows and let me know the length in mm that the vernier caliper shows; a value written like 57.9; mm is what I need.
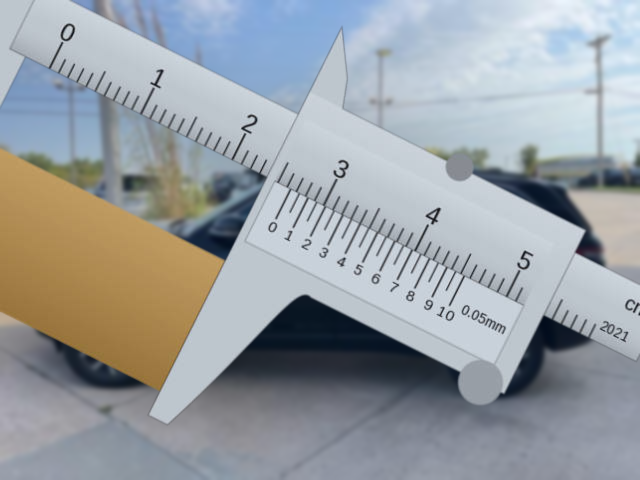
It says 26.4; mm
